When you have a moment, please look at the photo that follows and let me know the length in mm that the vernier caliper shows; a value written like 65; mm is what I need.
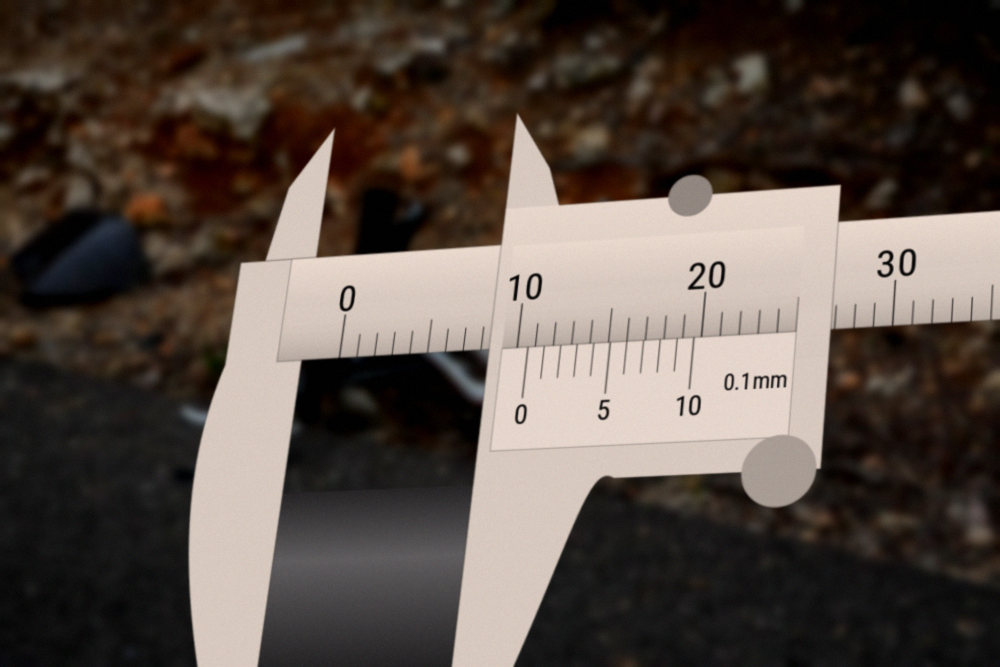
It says 10.6; mm
